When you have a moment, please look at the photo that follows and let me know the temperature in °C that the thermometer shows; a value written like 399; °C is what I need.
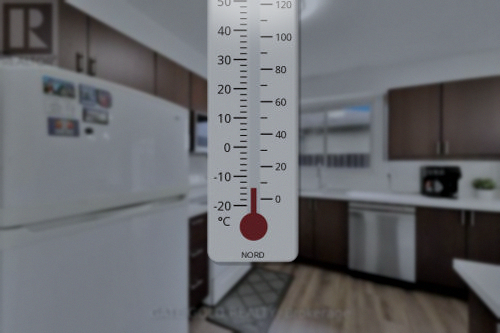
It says -14; °C
